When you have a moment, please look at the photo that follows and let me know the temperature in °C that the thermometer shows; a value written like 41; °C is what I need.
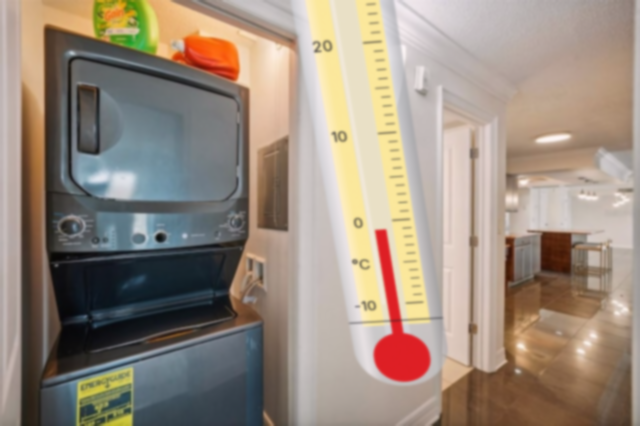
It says -1; °C
